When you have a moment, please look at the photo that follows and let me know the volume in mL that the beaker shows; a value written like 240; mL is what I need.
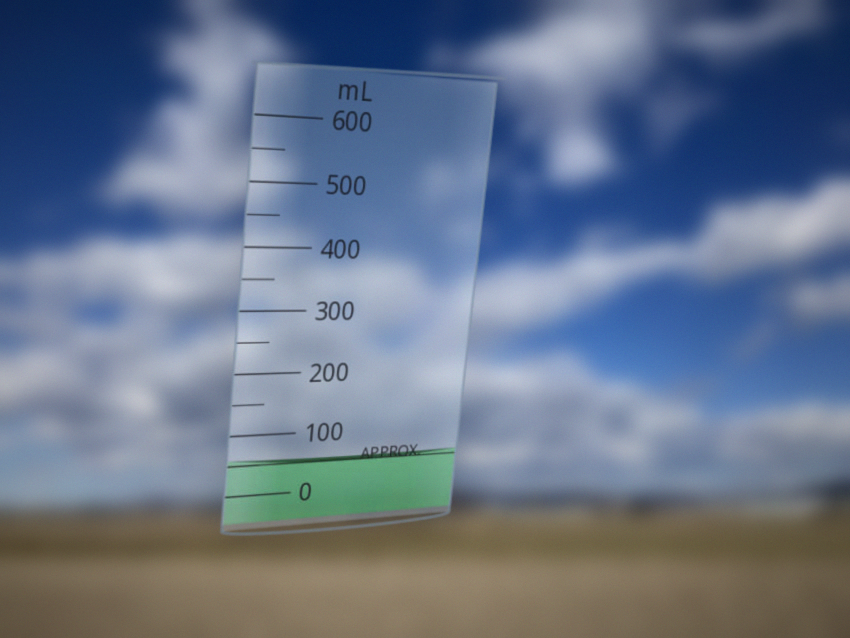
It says 50; mL
